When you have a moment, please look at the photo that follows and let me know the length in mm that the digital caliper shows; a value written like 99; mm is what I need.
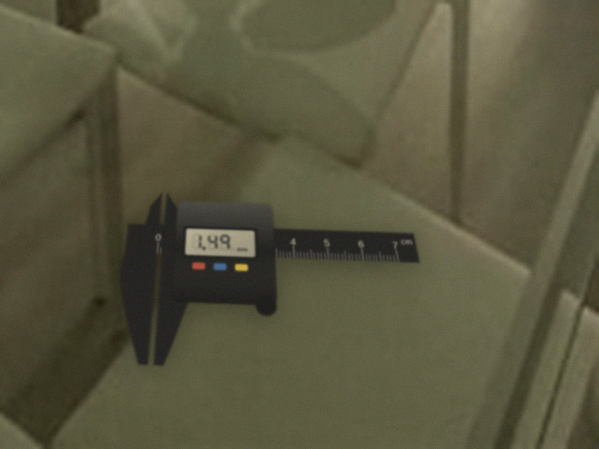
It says 1.49; mm
